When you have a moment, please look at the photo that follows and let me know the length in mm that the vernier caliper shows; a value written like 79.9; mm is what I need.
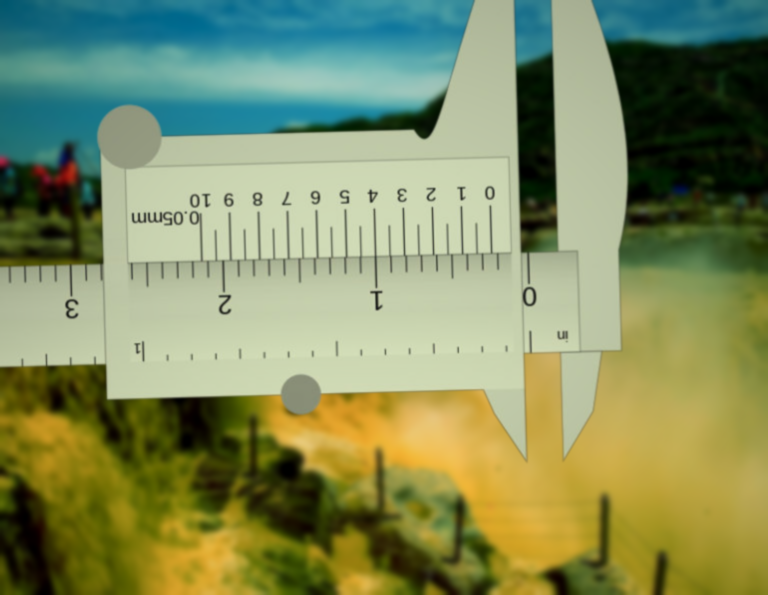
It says 2.4; mm
